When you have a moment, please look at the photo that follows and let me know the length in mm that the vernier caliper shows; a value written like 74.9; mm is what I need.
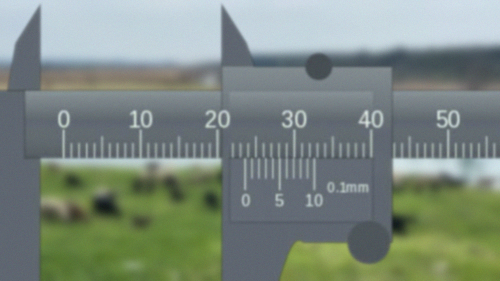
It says 23.6; mm
